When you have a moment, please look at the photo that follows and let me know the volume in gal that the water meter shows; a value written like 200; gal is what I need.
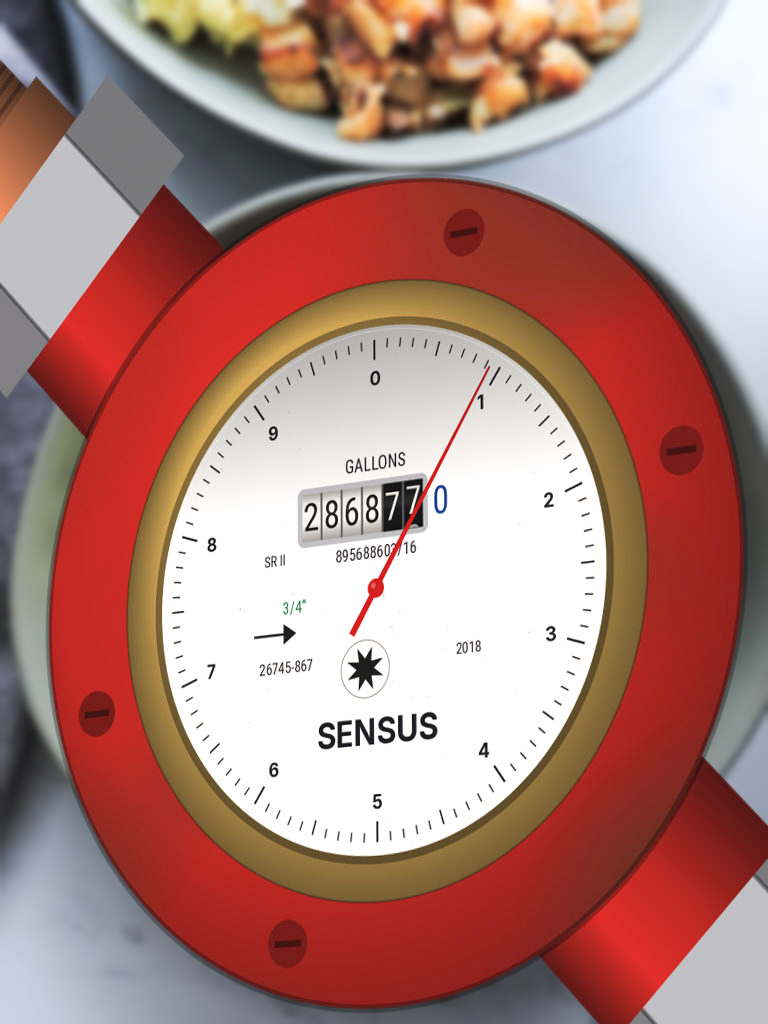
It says 2868770.9; gal
